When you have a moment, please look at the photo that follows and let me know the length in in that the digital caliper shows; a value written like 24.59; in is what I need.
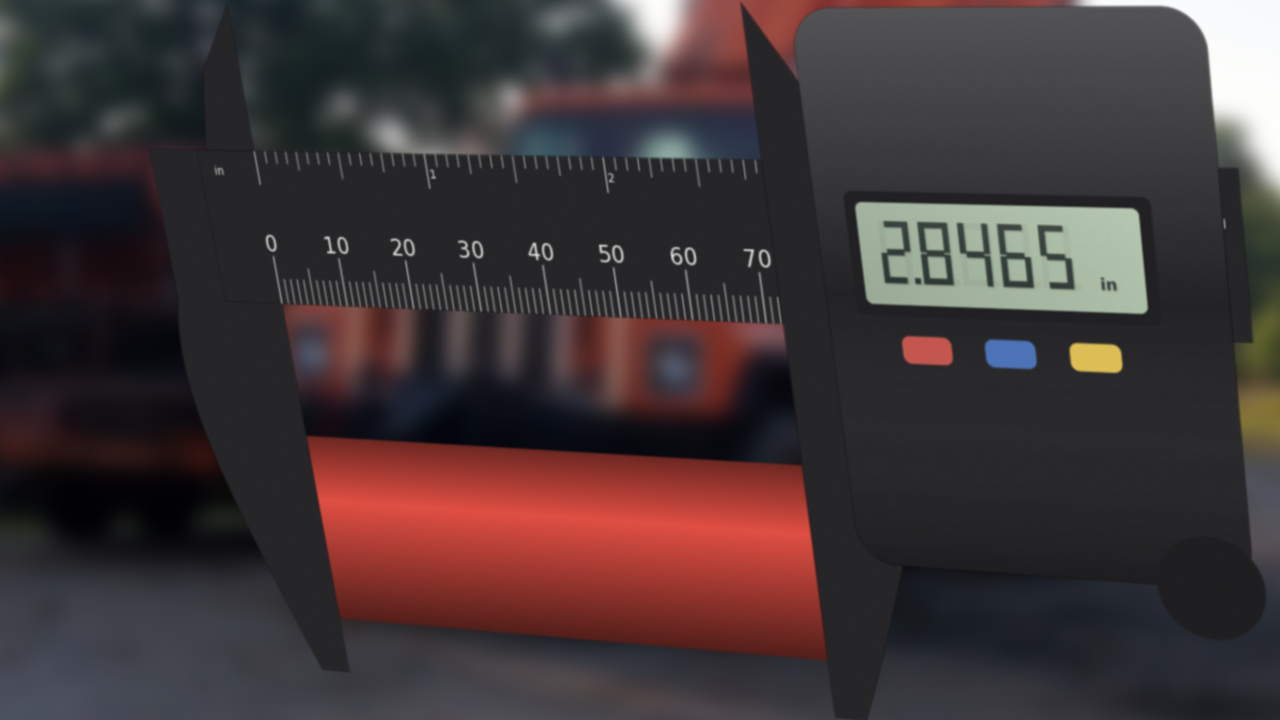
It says 2.8465; in
